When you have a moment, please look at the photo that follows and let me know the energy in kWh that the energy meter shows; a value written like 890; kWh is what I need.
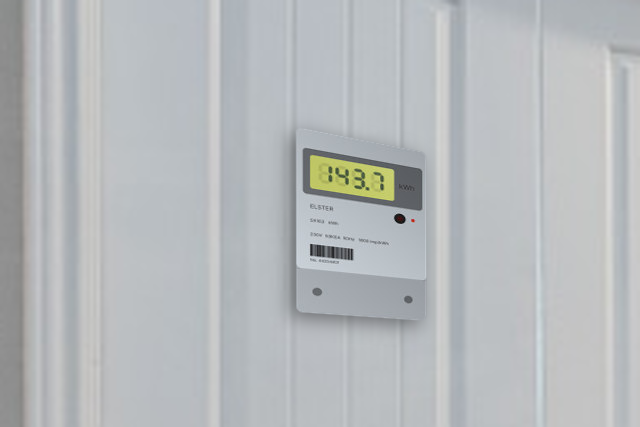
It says 143.7; kWh
